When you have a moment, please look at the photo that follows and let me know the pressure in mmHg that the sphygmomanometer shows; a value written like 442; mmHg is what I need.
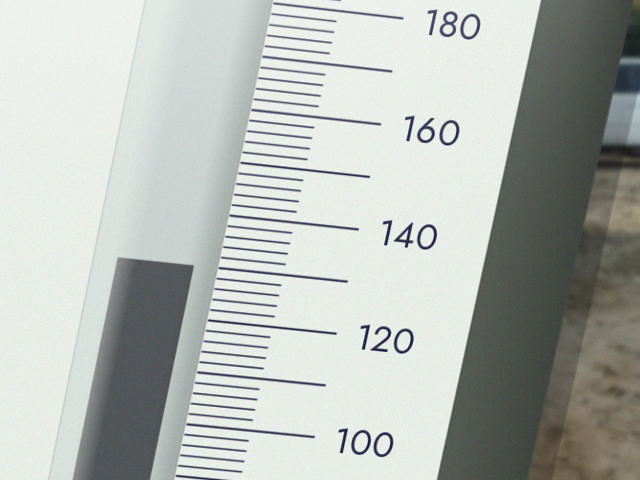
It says 130; mmHg
